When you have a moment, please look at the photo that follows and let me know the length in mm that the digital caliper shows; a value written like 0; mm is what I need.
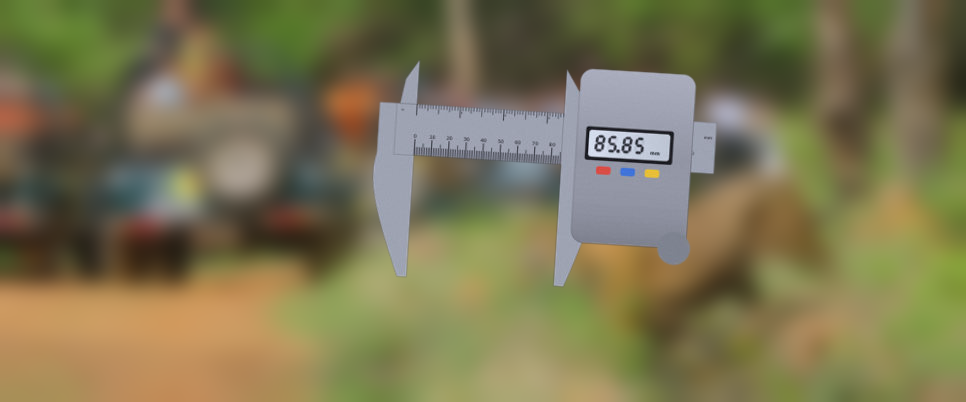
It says 85.85; mm
